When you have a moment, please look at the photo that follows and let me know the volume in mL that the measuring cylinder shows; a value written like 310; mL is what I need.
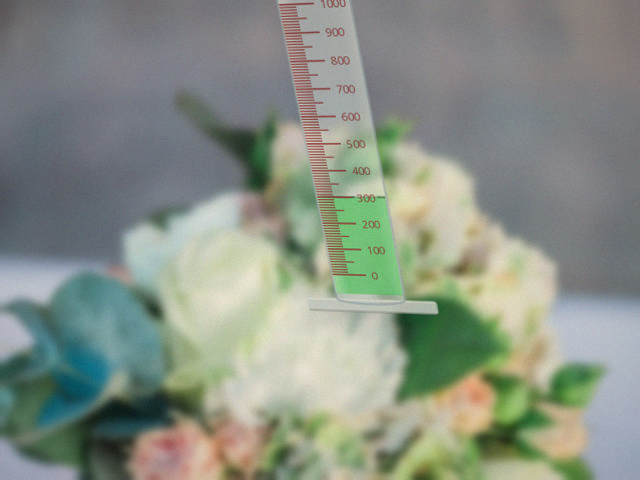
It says 300; mL
